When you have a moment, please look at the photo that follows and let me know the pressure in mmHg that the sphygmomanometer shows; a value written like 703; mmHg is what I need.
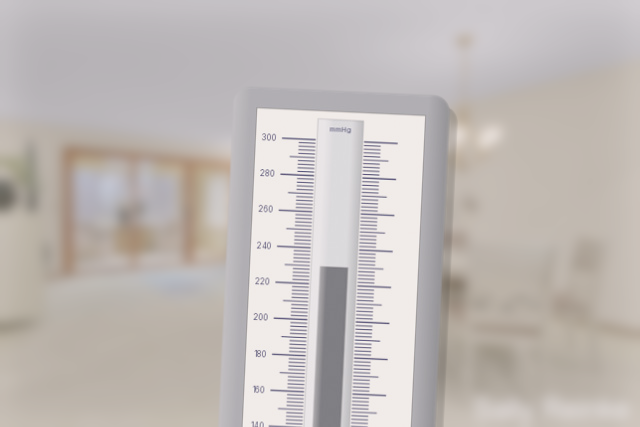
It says 230; mmHg
